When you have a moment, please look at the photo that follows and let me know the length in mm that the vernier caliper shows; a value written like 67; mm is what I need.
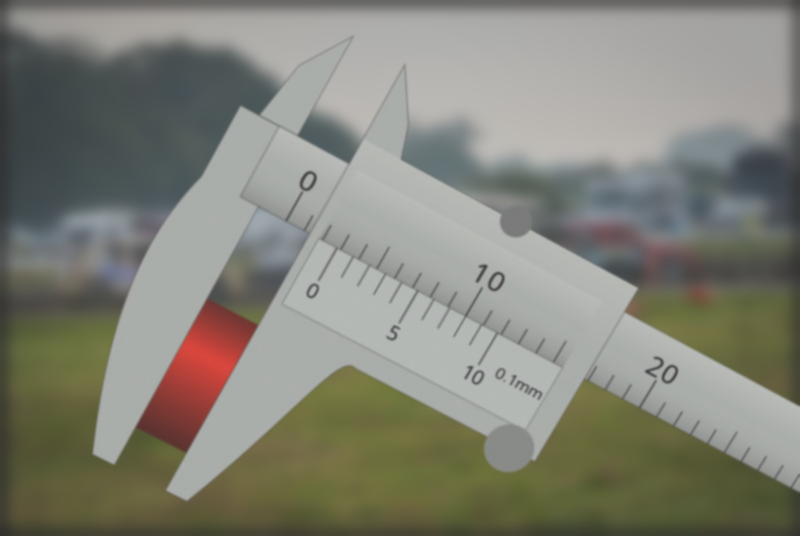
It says 2.8; mm
